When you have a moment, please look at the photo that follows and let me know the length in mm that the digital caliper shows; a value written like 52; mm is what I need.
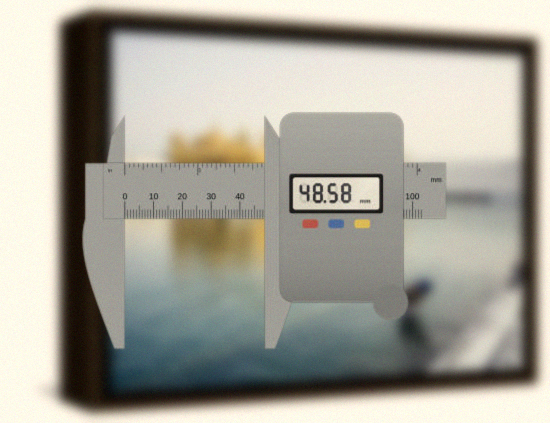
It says 48.58; mm
